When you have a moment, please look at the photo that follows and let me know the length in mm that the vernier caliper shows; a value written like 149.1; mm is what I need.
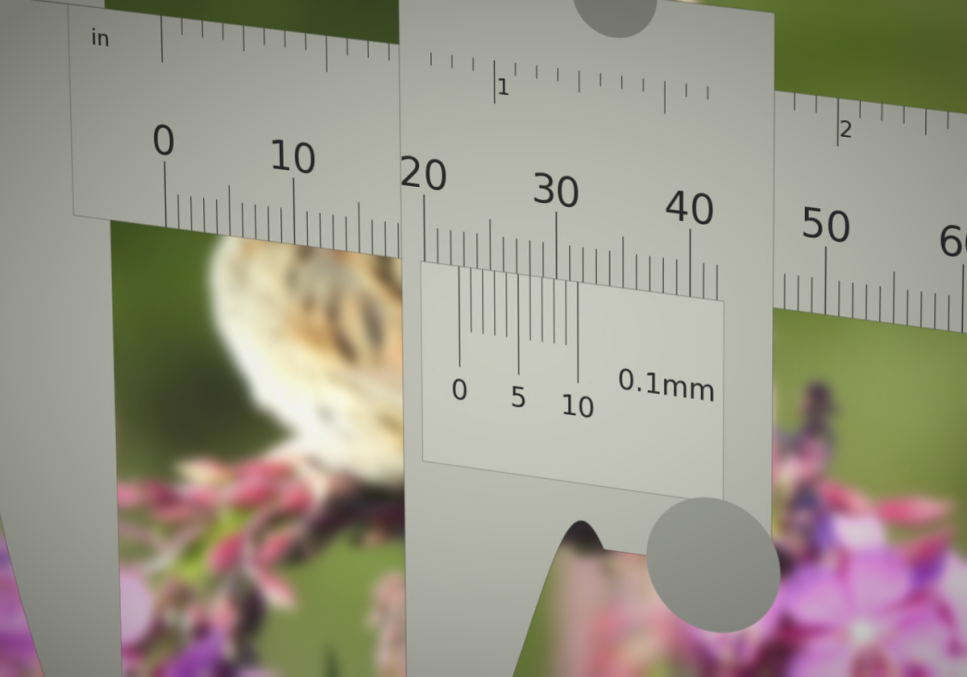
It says 22.6; mm
